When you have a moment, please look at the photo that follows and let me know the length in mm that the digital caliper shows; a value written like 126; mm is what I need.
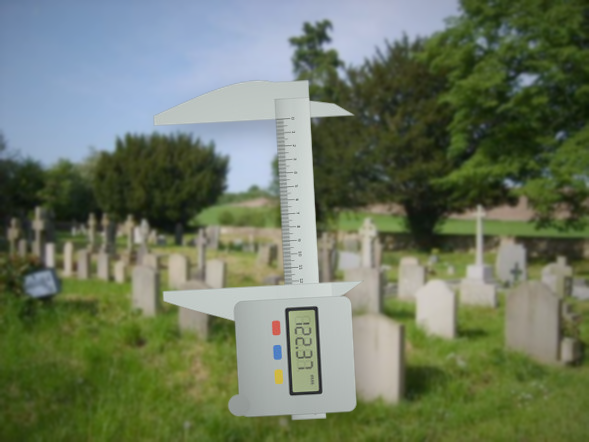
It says 122.37; mm
